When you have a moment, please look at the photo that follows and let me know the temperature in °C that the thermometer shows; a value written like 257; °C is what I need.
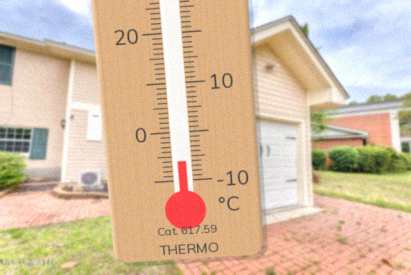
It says -6; °C
